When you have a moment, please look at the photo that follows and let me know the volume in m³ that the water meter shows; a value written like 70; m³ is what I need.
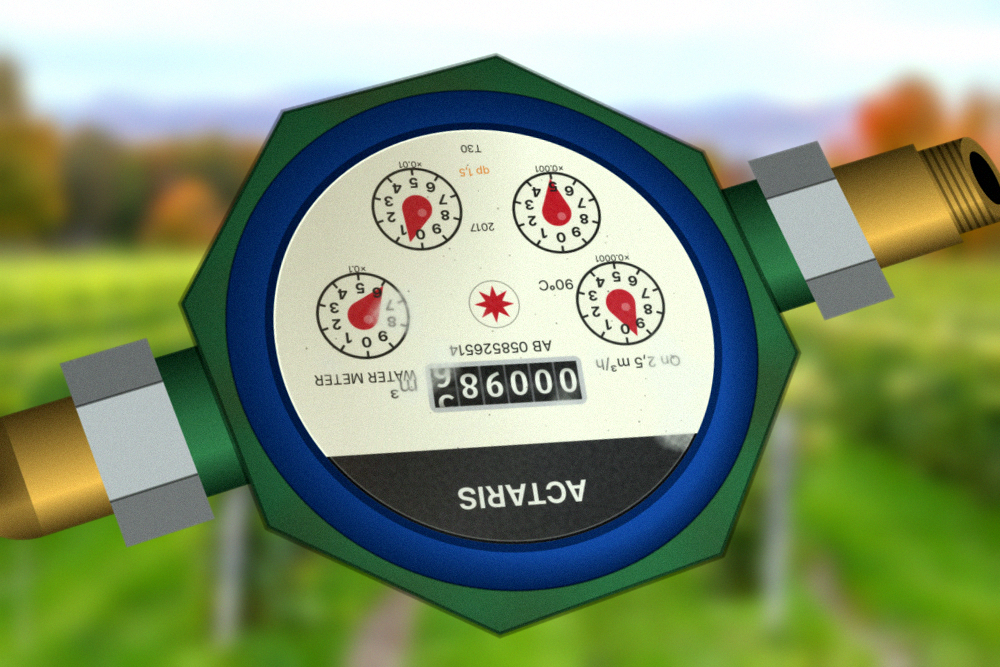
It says 985.6049; m³
